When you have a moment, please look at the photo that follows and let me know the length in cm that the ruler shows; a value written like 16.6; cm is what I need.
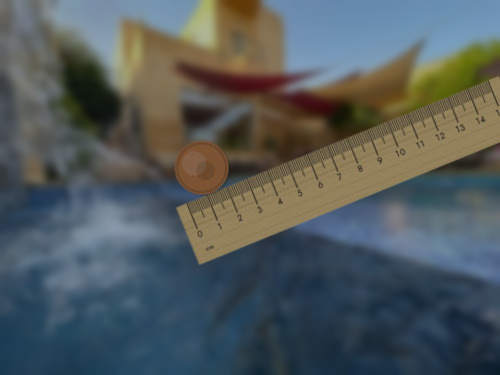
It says 2.5; cm
